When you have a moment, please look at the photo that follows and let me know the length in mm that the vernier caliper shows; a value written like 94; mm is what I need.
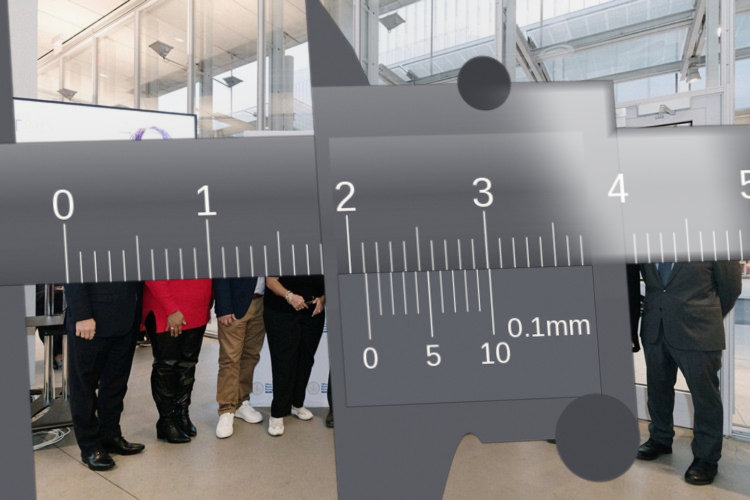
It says 21.1; mm
